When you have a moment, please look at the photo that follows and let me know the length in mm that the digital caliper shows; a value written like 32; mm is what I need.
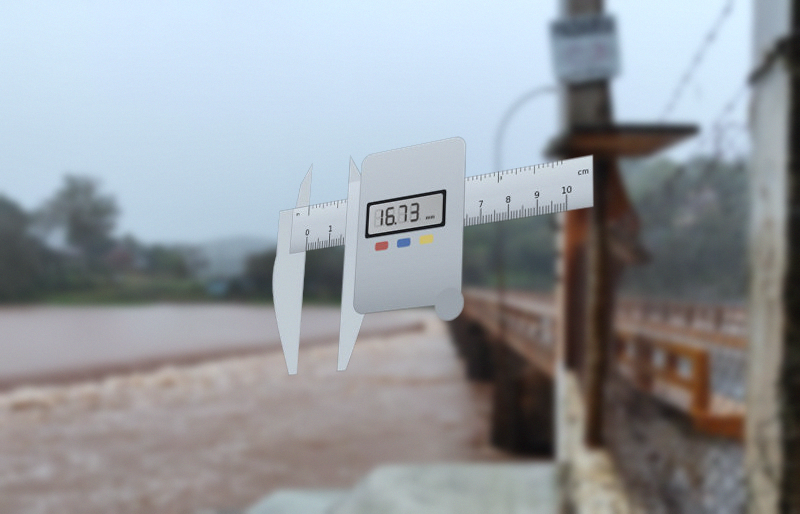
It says 16.73; mm
